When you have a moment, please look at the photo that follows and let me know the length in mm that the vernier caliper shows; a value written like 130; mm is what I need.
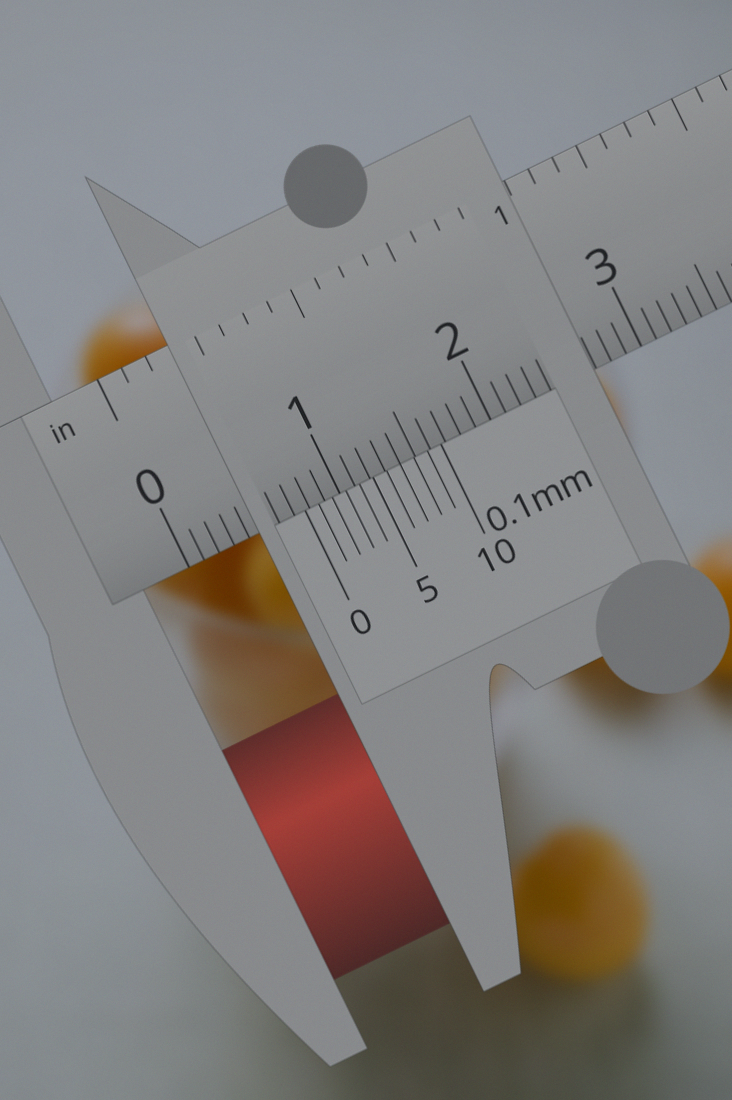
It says 7.7; mm
